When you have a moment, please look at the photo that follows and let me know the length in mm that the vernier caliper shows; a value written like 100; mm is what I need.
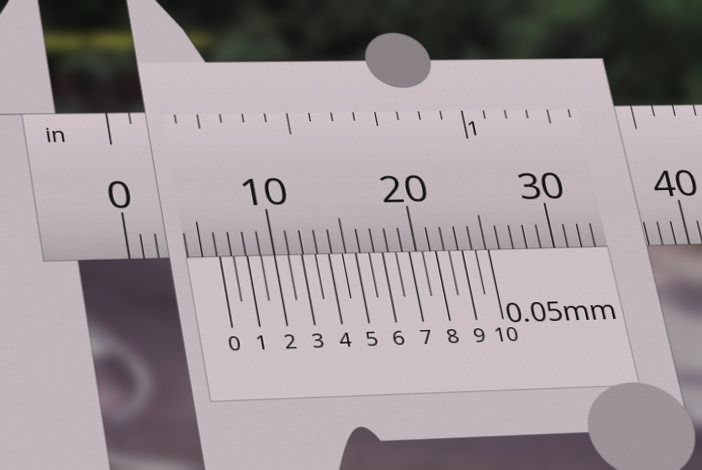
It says 6.2; mm
